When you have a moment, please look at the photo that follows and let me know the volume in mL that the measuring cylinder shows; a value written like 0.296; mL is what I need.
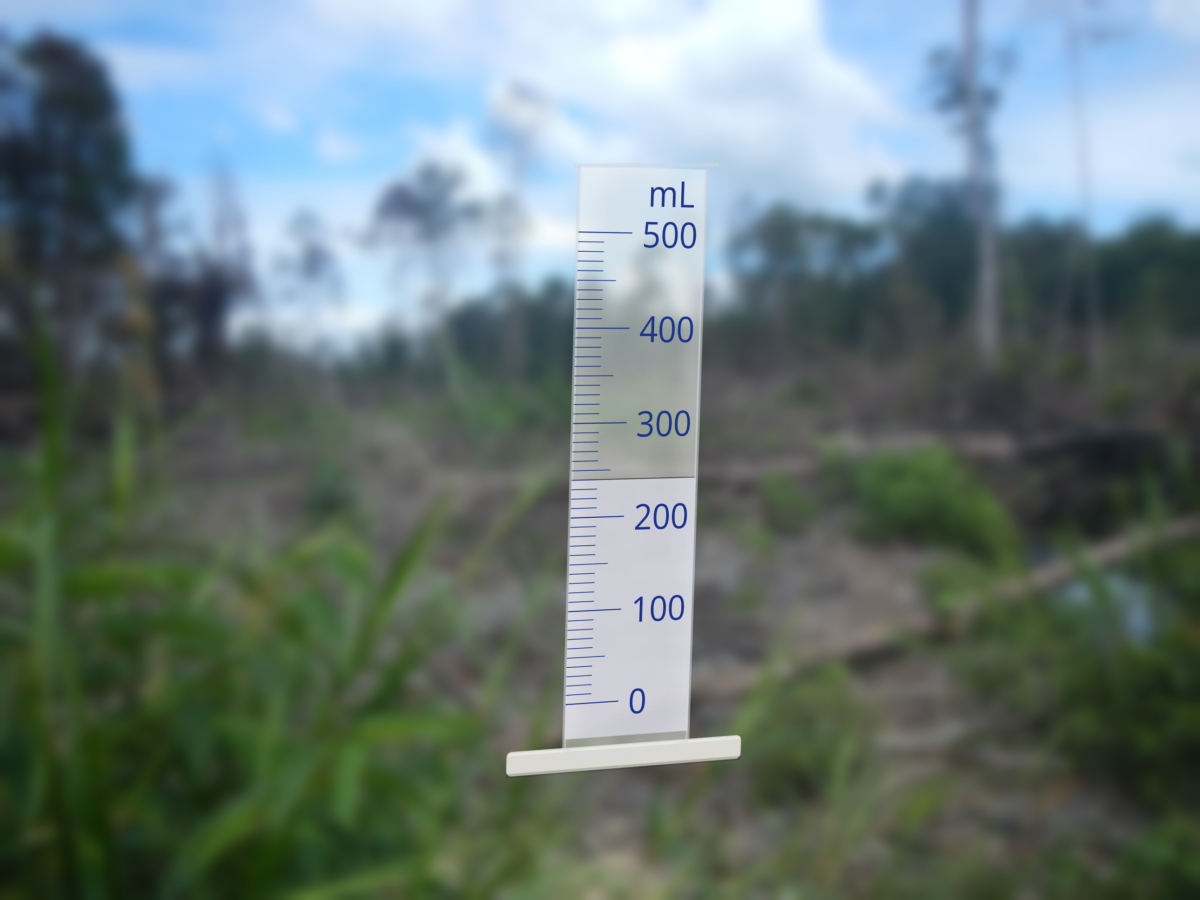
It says 240; mL
